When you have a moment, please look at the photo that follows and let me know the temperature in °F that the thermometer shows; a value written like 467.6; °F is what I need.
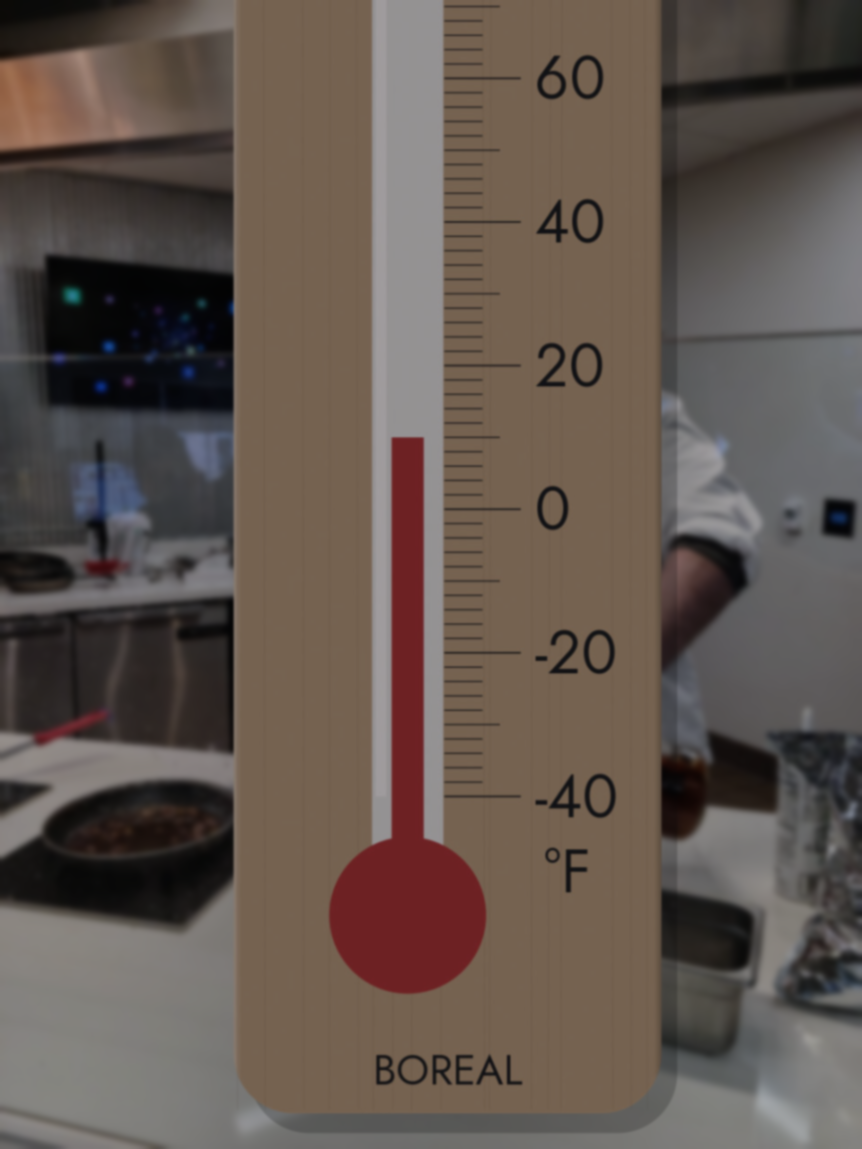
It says 10; °F
